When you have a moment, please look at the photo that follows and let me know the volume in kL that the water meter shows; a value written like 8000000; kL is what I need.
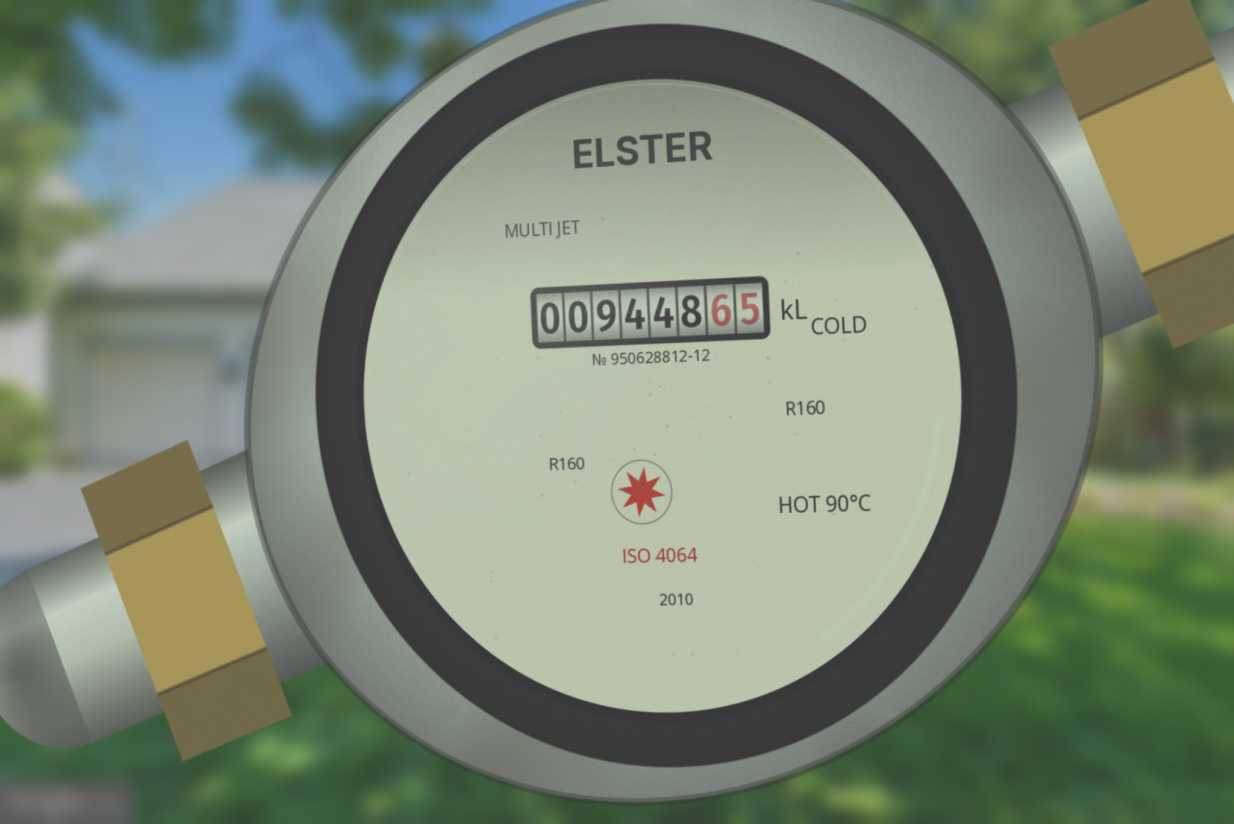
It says 9448.65; kL
